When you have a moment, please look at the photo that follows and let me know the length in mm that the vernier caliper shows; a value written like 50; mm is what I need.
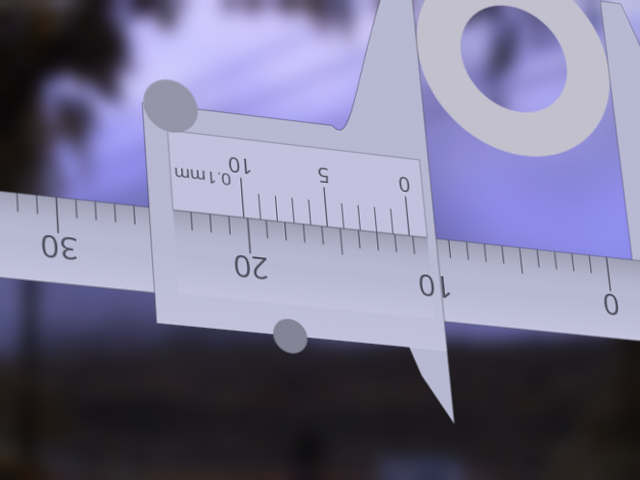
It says 11.2; mm
